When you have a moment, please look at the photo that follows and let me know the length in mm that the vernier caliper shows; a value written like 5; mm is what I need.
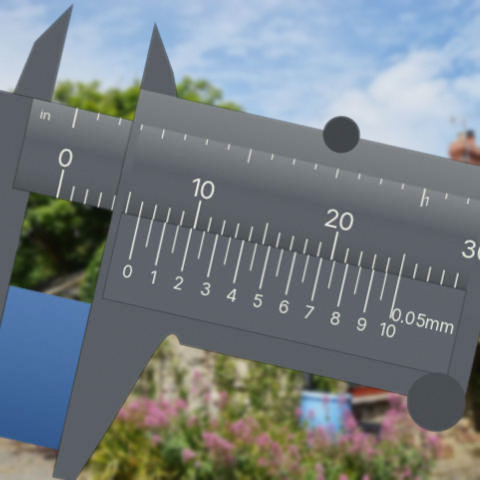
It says 6.0; mm
